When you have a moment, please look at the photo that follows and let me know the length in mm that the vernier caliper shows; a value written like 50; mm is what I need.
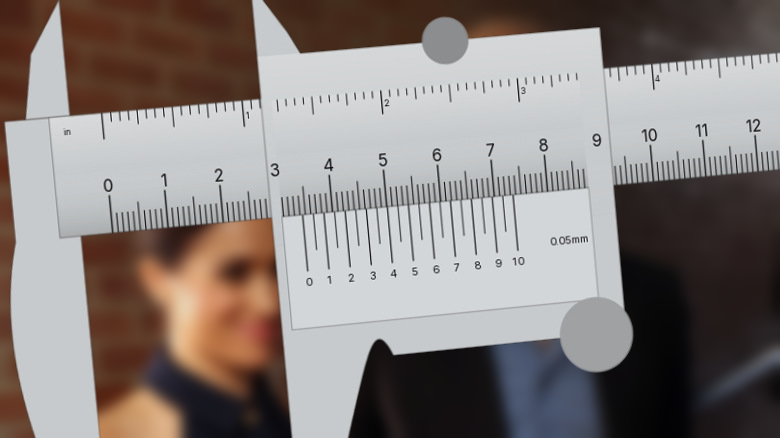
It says 34.5; mm
